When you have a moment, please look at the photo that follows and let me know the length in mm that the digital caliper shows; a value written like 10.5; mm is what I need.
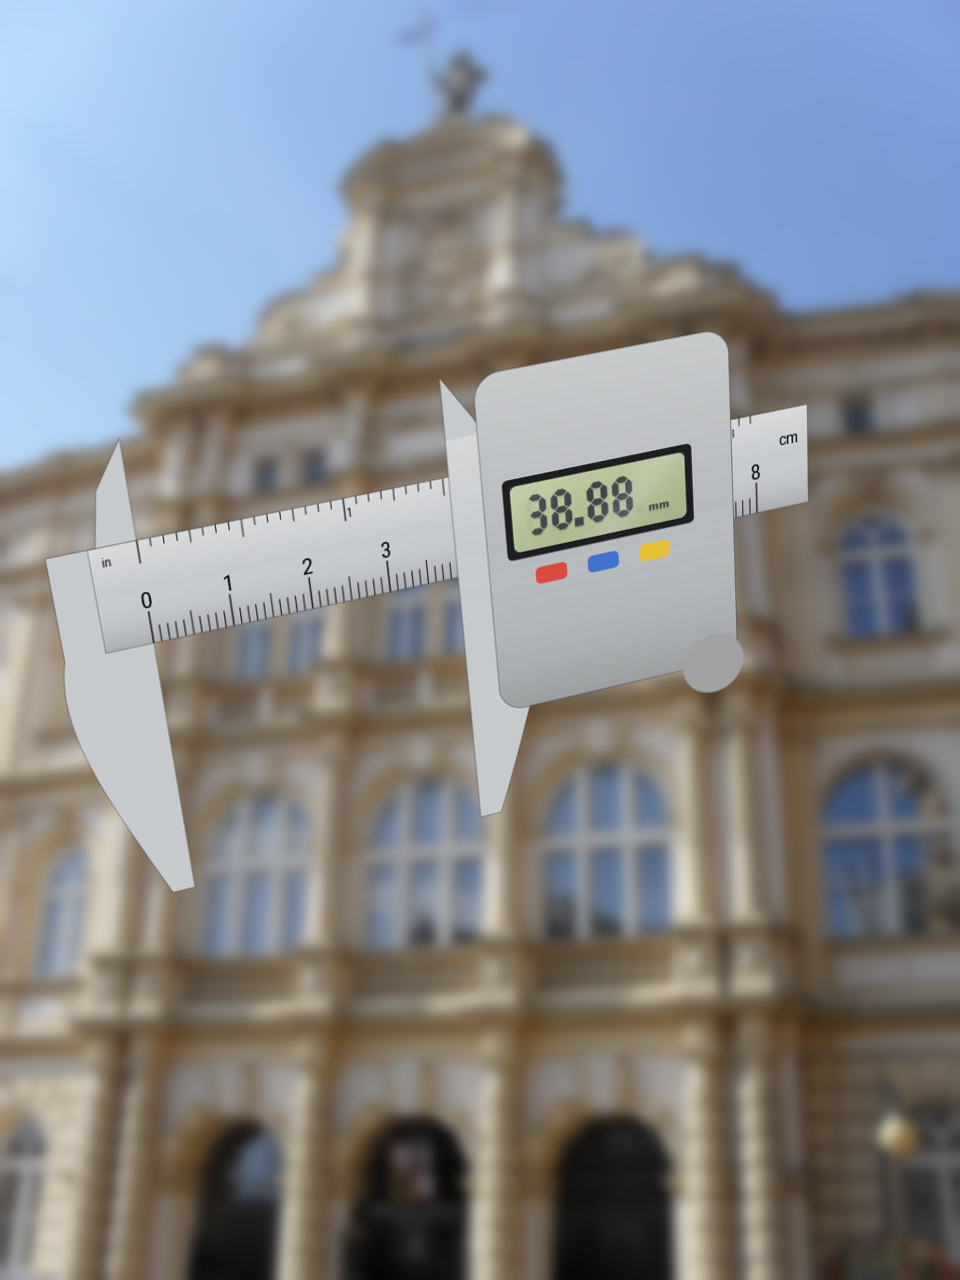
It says 38.88; mm
